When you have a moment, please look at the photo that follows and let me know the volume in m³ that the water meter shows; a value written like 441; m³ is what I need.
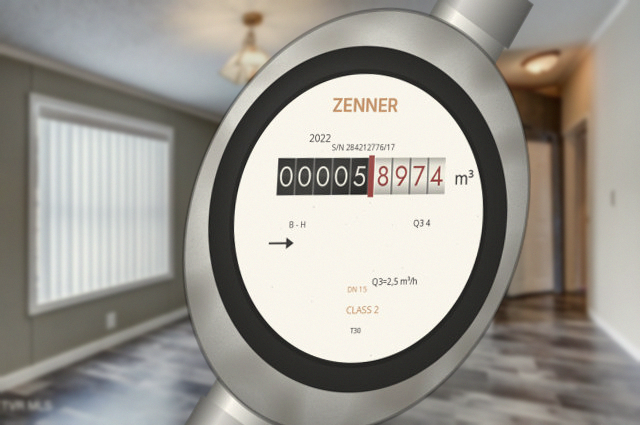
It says 5.8974; m³
